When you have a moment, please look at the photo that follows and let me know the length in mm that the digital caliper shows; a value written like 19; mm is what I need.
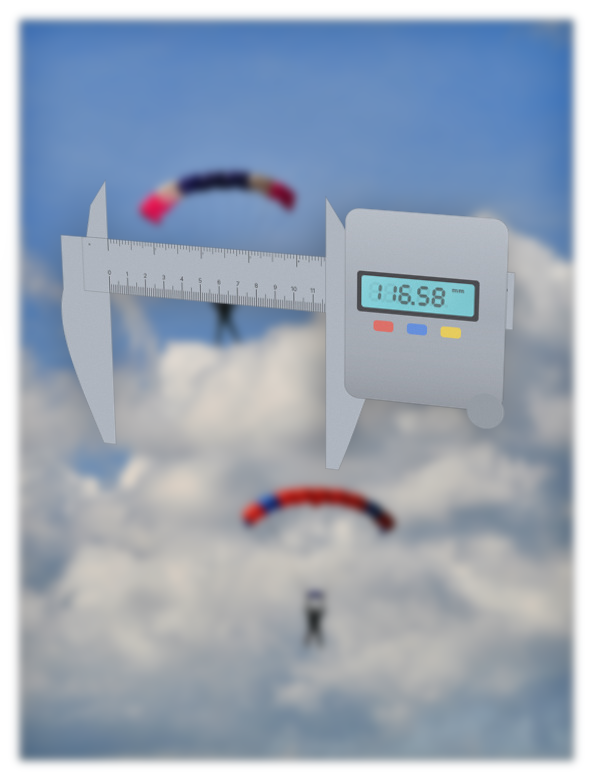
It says 116.58; mm
